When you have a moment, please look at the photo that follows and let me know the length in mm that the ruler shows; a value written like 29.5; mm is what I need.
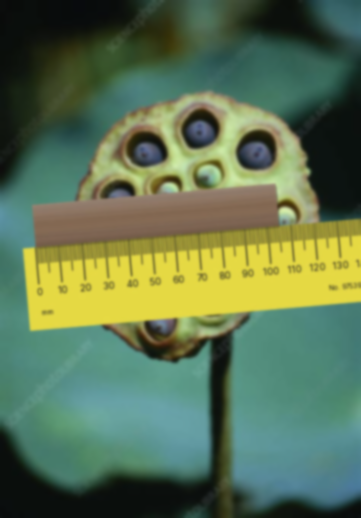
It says 105; mm
